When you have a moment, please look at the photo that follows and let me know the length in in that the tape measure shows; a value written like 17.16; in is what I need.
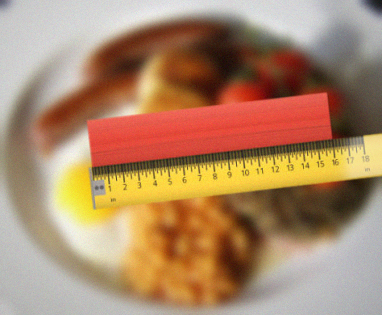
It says 16; in
